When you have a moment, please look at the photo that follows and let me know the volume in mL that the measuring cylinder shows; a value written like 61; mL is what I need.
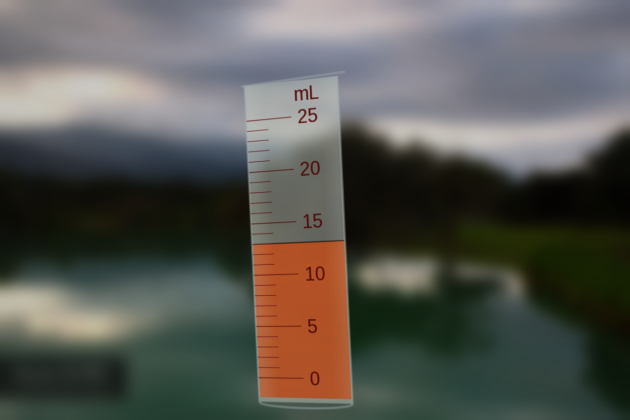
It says 13; mL
